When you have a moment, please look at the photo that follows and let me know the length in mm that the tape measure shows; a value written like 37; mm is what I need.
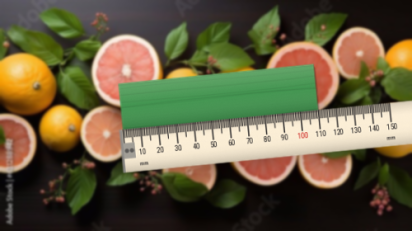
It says 110; mm
